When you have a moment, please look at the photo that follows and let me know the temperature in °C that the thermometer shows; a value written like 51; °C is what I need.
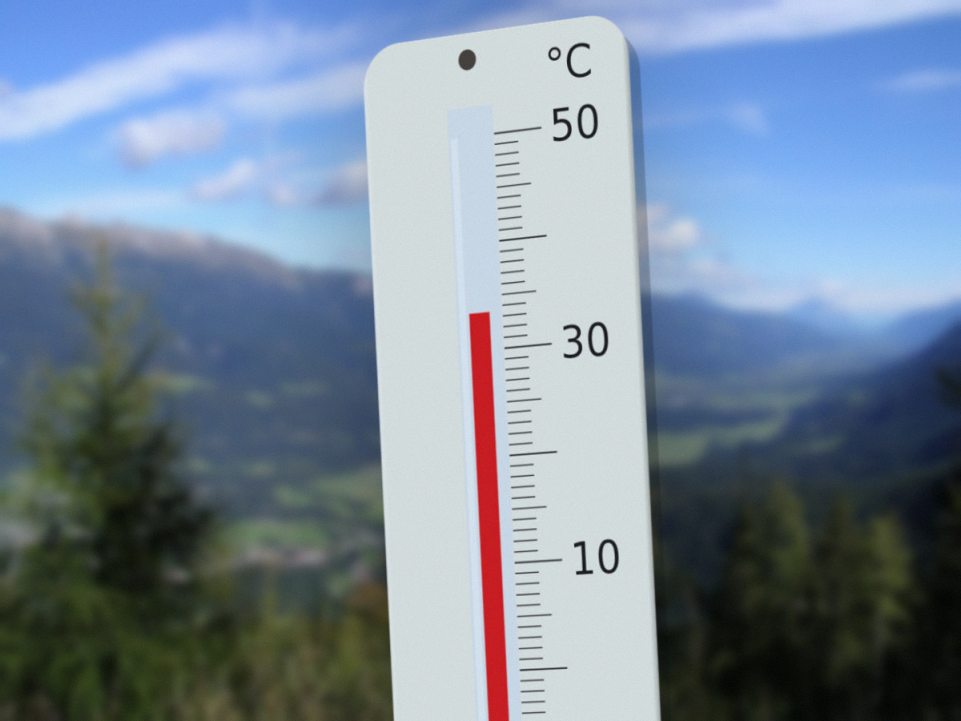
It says 33.5; °C
